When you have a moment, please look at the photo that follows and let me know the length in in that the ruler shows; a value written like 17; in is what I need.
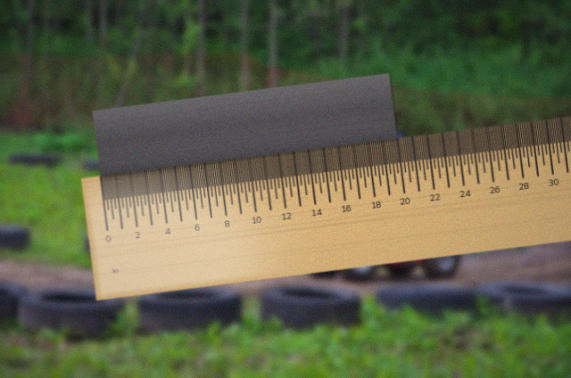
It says 20; in
